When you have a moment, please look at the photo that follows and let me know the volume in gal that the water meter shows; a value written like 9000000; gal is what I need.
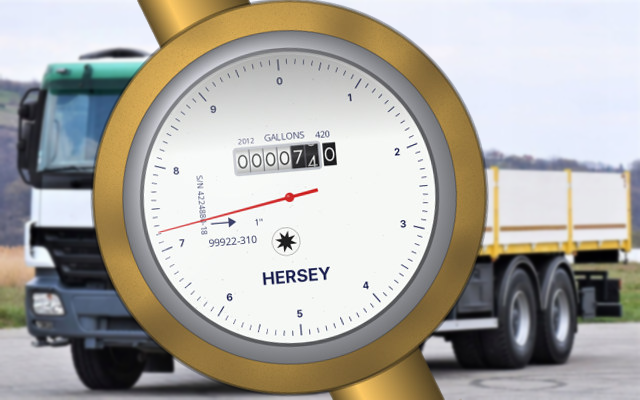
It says 737.2; gal
